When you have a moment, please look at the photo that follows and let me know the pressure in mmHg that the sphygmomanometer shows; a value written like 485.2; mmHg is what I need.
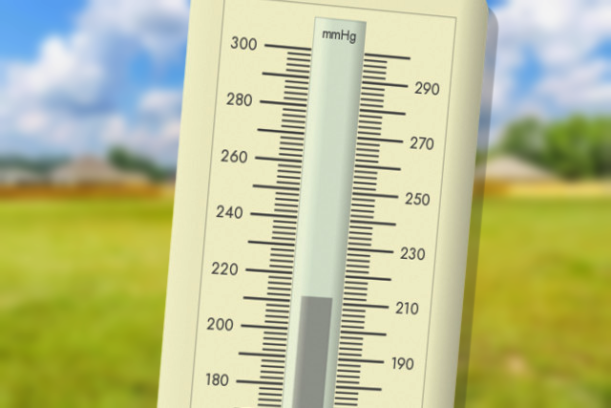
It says 212; mmHg
